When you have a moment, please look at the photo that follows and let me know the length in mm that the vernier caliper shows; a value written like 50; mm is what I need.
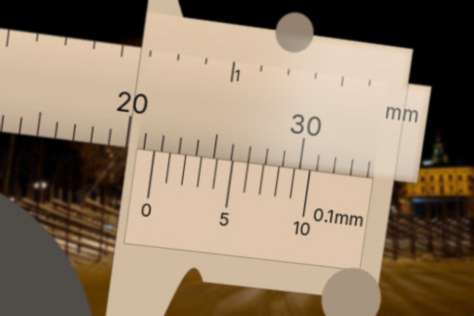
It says 21.6; mm
